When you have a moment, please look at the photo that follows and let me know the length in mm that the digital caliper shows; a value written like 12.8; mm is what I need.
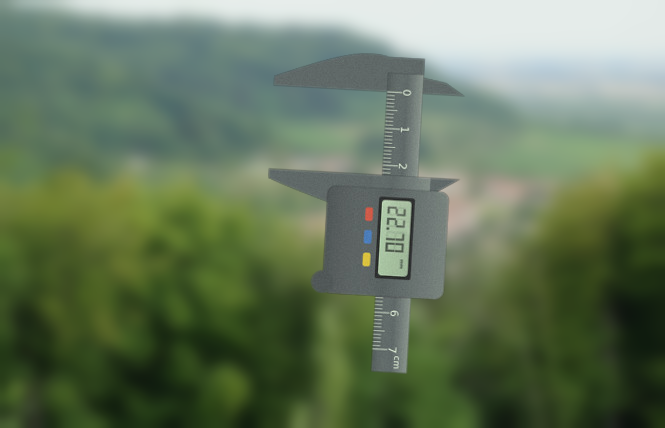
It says 22.70; mm
